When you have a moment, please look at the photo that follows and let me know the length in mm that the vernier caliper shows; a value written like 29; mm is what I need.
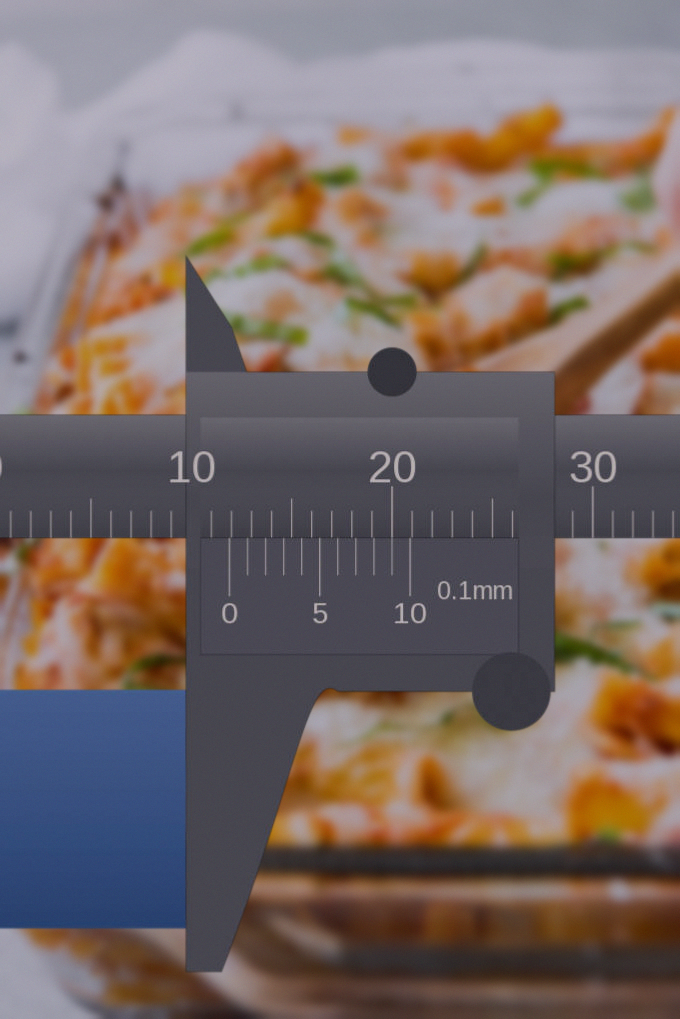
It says 11.9; mm
